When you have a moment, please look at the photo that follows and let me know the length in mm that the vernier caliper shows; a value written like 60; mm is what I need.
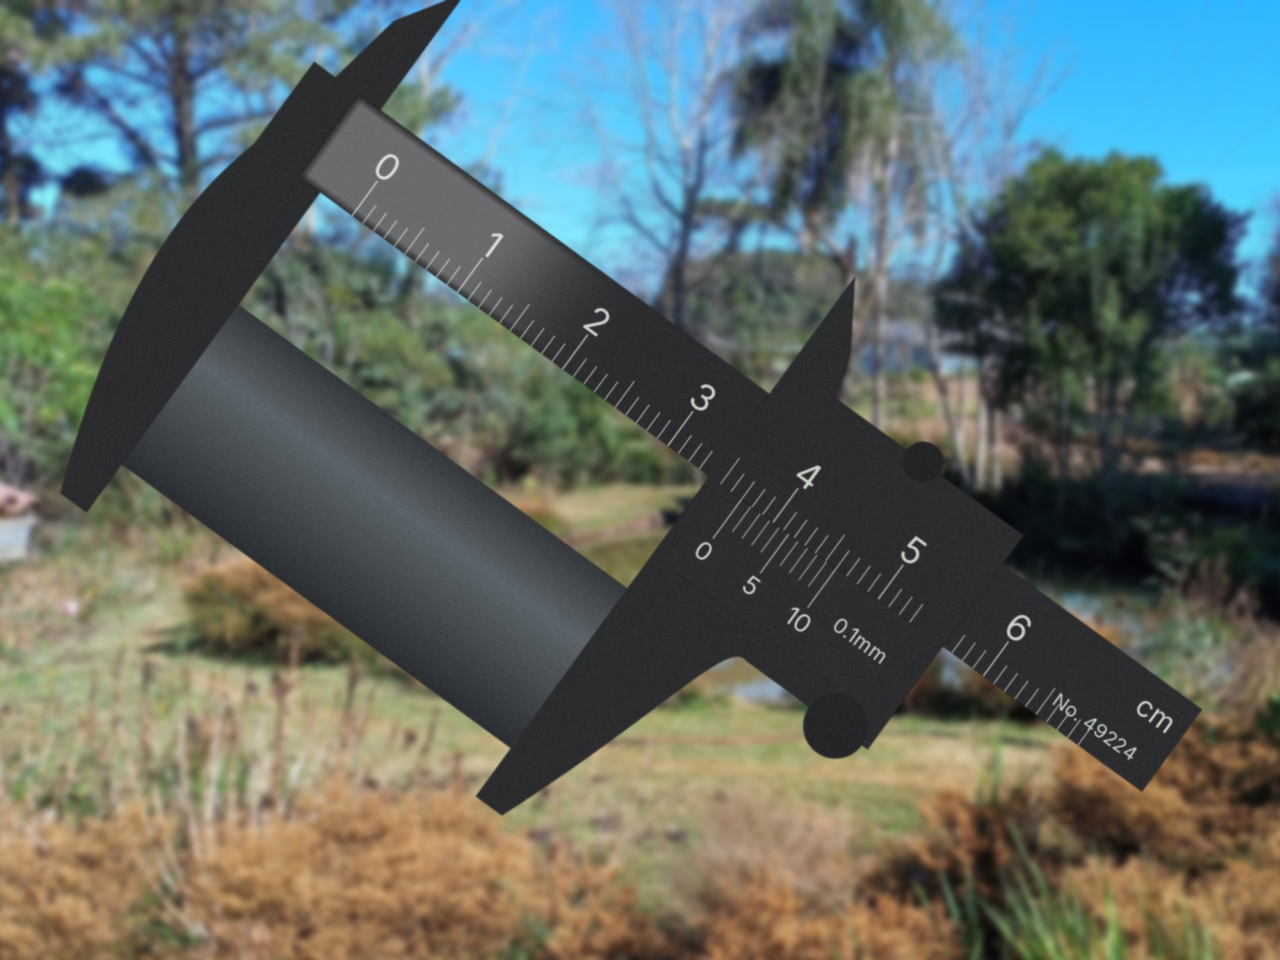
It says 37.0; mm
